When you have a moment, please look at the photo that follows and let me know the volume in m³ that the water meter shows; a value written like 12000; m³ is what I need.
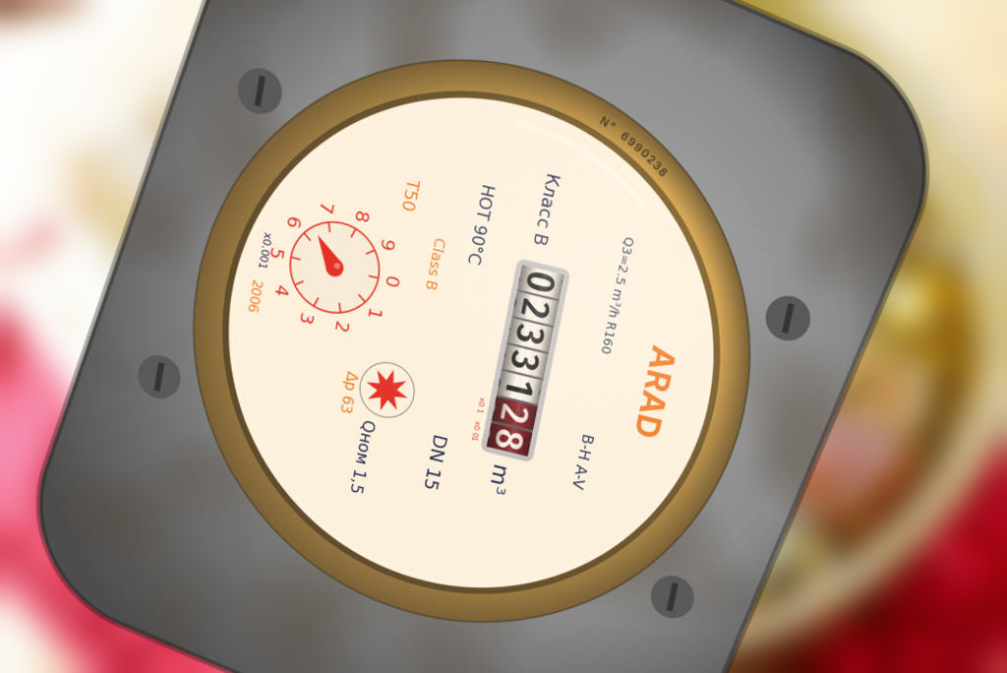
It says 2331.286; m³
